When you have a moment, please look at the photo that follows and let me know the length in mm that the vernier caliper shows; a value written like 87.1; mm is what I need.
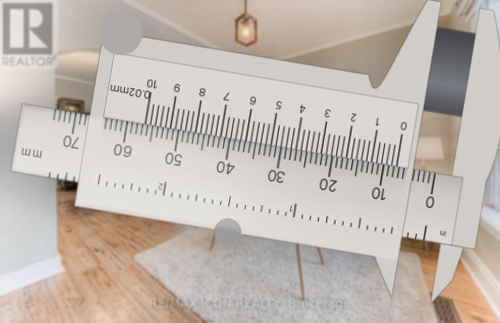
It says 7.5; mm
